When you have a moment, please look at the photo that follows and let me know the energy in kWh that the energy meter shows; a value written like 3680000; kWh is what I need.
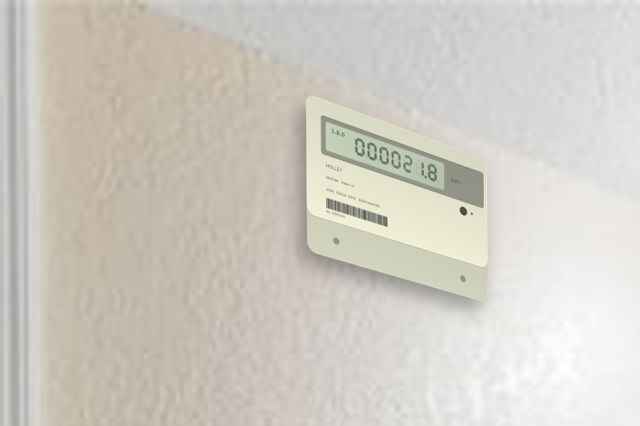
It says 21.8; kWh
